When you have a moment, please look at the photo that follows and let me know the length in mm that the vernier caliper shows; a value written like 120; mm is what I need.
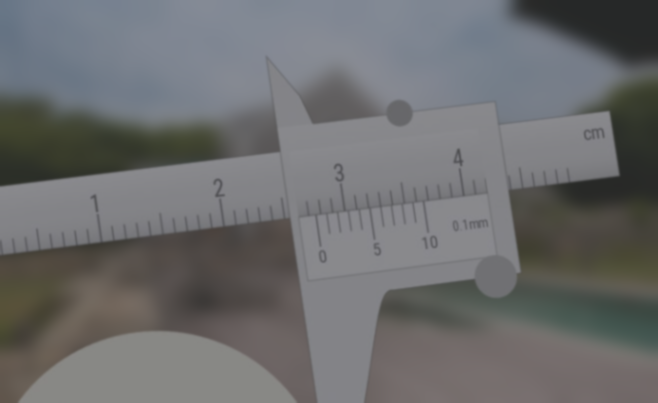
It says 27.6; mm
